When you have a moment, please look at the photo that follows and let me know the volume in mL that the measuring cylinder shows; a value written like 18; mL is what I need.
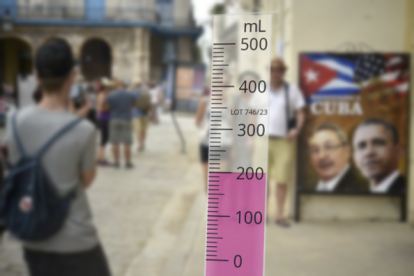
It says 200; mL
